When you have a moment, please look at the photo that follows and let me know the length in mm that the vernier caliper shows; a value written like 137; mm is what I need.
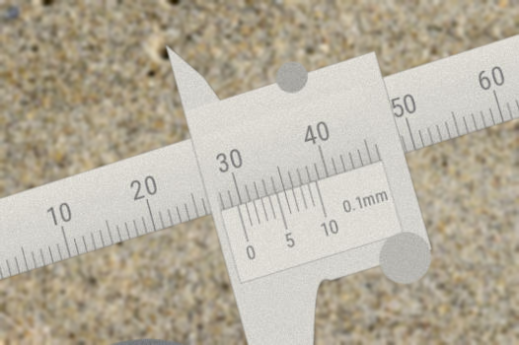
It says 29.6; mm
